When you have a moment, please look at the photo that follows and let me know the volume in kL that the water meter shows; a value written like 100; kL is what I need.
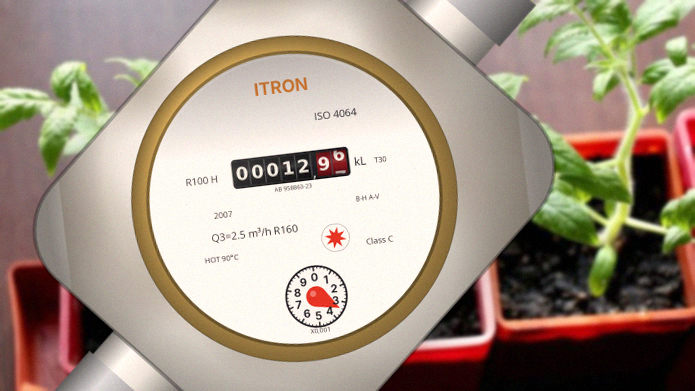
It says 12.963; kL
